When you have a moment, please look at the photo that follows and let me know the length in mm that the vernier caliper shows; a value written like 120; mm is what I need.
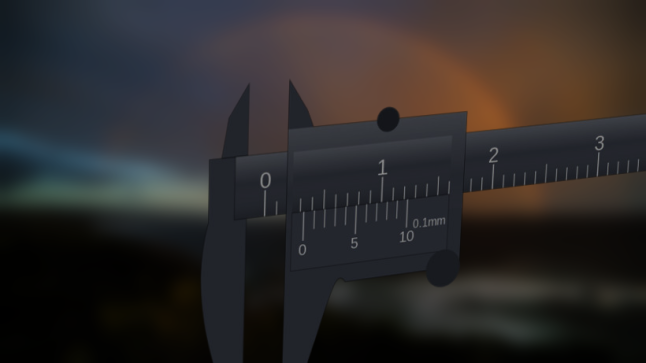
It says 3.3; mm
